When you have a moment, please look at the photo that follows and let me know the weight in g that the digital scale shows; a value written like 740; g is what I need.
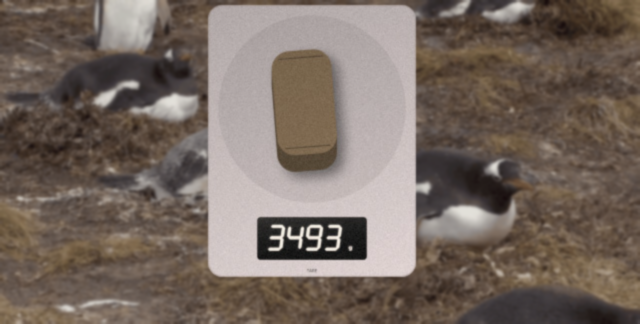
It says 3493; g
